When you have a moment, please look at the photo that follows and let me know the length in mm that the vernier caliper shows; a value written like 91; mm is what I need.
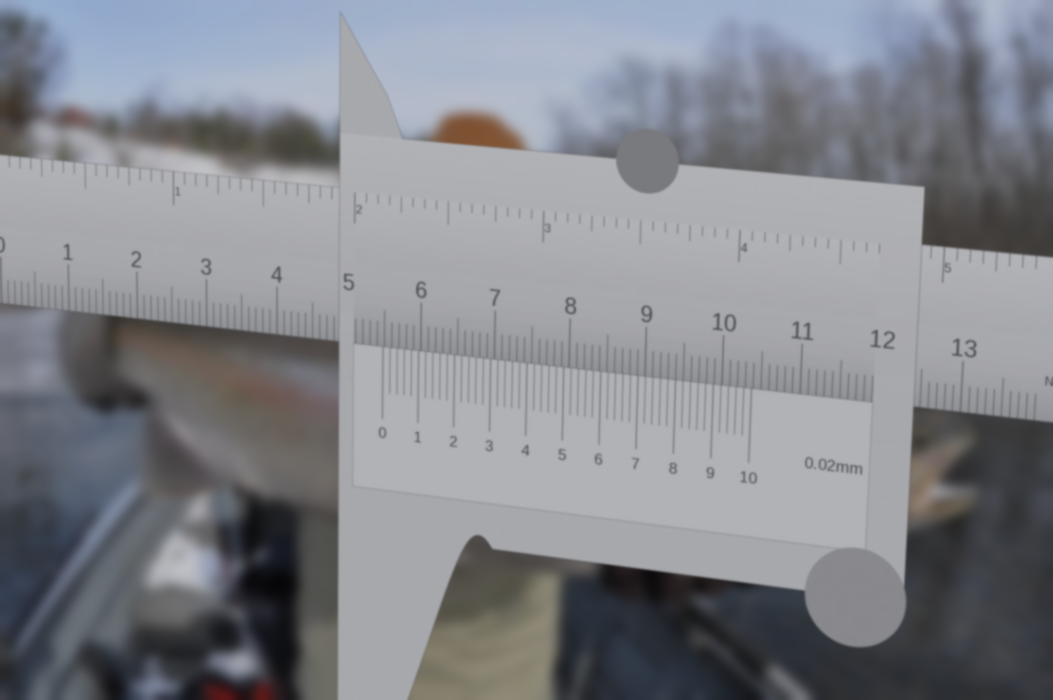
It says 54.8; mm
